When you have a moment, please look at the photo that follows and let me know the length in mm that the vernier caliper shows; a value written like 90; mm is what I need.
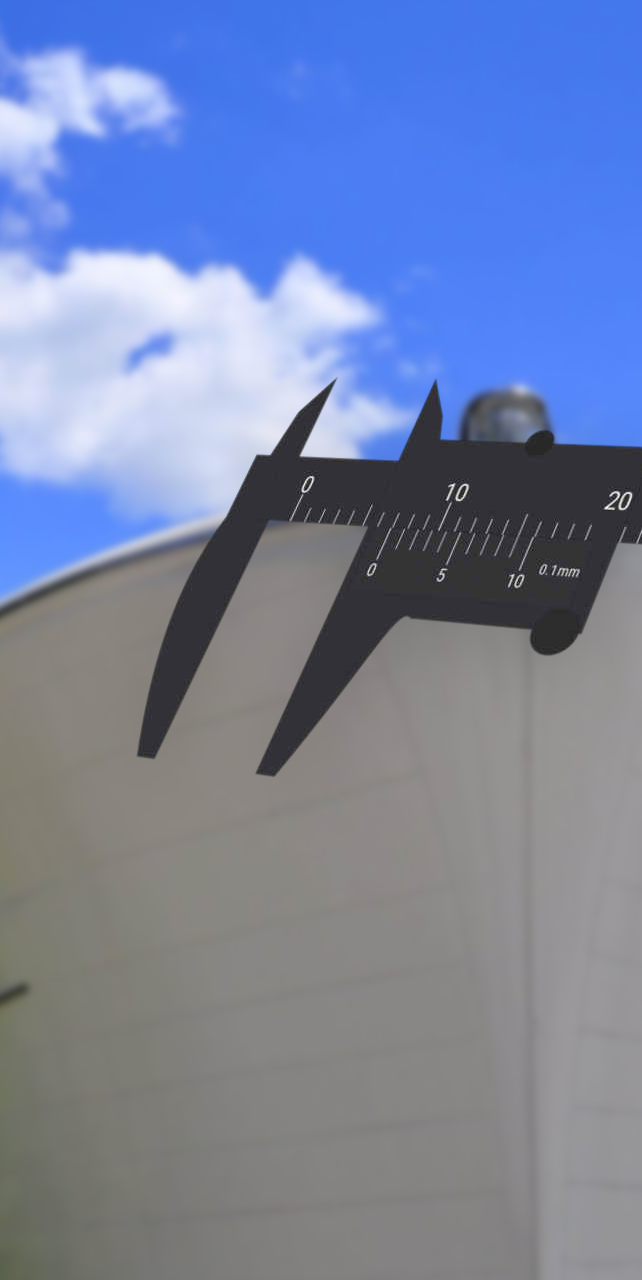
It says 6.9; mm
